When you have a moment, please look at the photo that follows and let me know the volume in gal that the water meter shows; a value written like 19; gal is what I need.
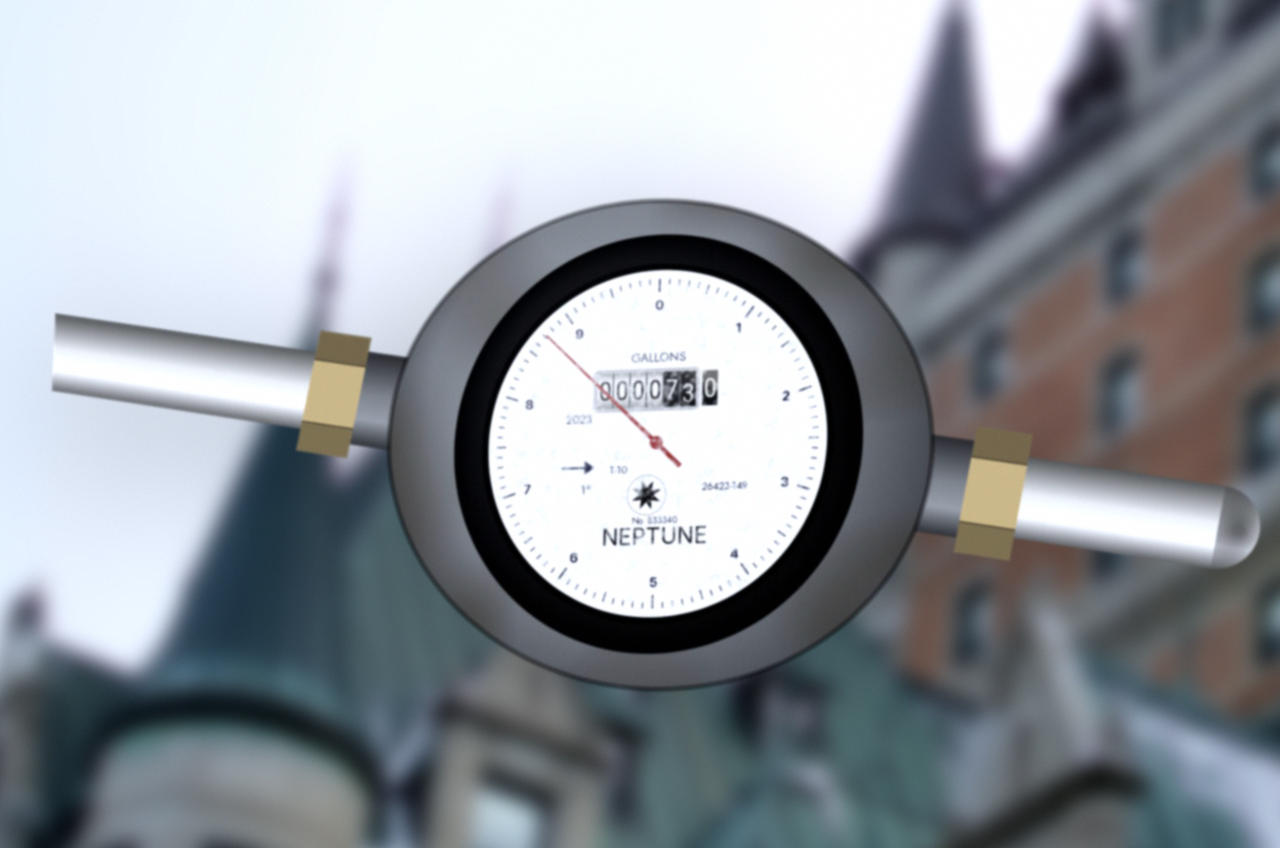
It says 728.7; gal
